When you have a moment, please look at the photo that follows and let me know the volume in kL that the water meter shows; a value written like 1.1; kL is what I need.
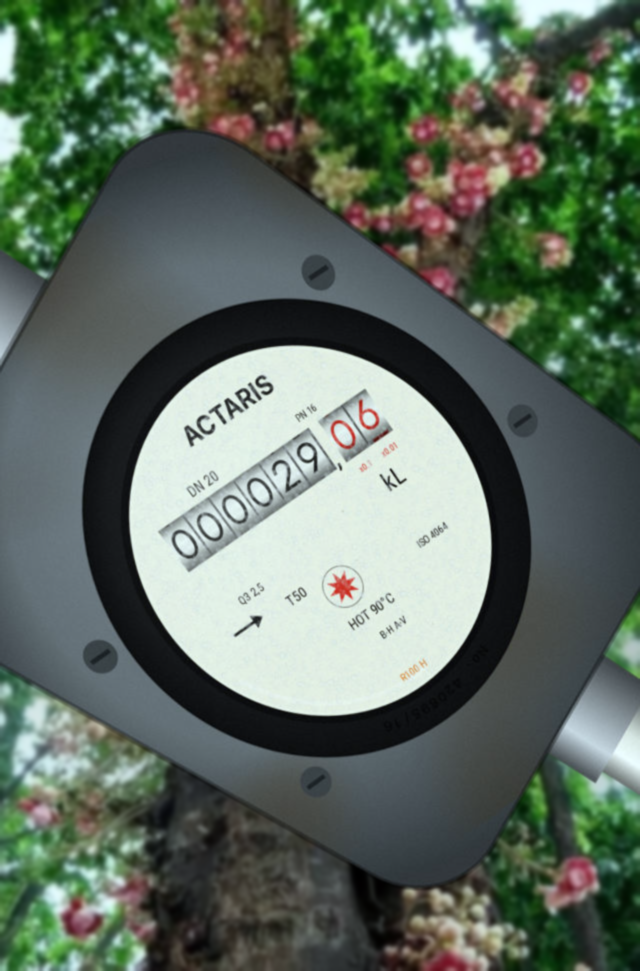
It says 29.06; kL
